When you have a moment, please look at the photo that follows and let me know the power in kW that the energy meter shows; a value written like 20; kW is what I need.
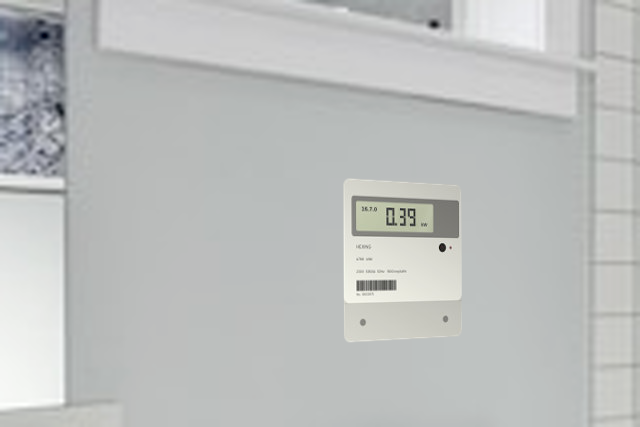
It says 0.39; kW
